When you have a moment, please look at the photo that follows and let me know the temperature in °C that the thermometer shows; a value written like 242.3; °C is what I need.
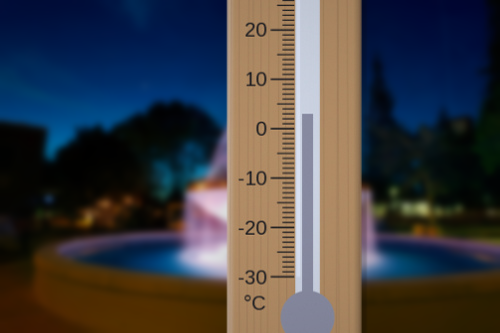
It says 3; °C
